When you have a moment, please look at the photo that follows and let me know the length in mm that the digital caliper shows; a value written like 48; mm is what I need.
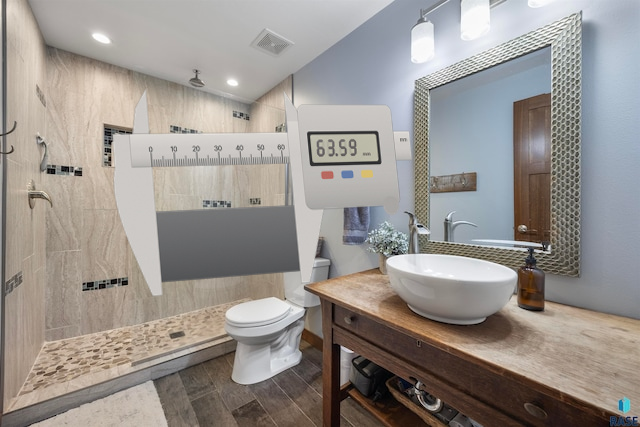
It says 63.59; mm
